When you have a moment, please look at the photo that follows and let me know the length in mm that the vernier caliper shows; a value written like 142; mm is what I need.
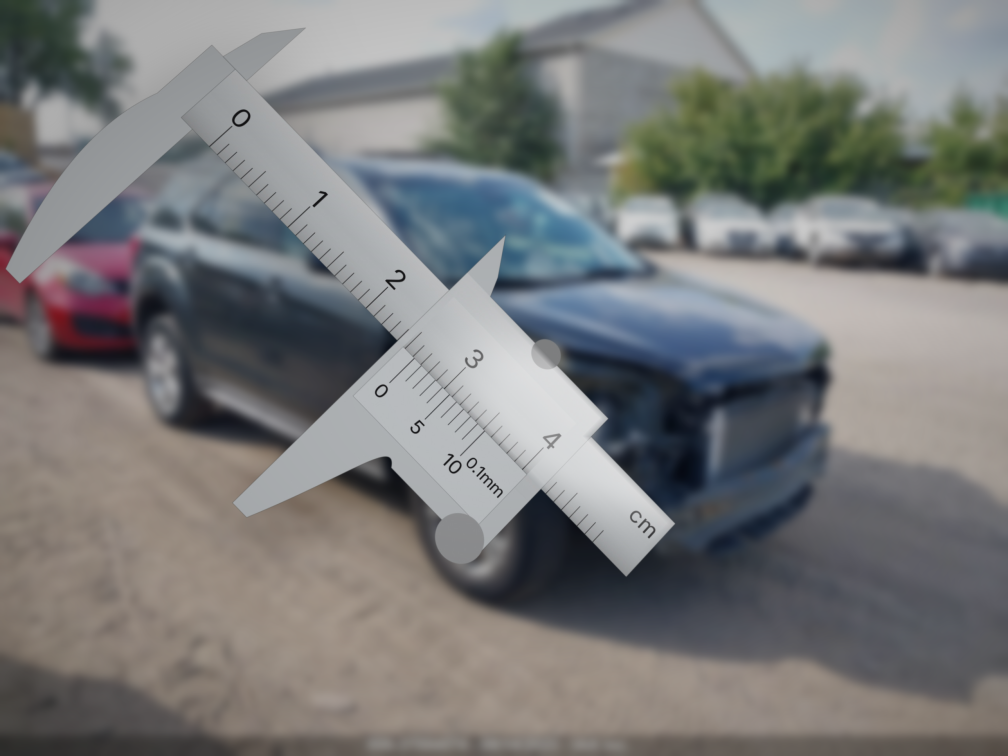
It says 26.2; mm
